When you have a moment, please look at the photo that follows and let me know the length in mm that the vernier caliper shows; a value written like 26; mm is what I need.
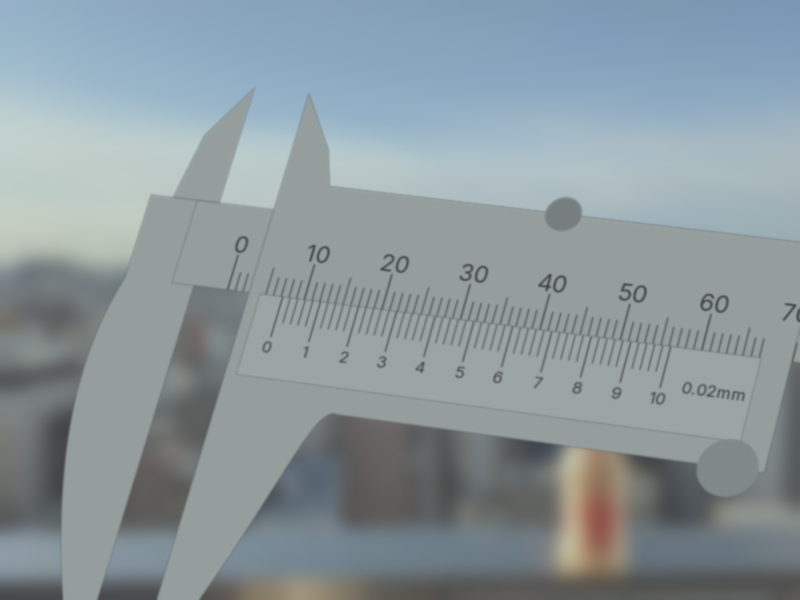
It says 7.2; mm
